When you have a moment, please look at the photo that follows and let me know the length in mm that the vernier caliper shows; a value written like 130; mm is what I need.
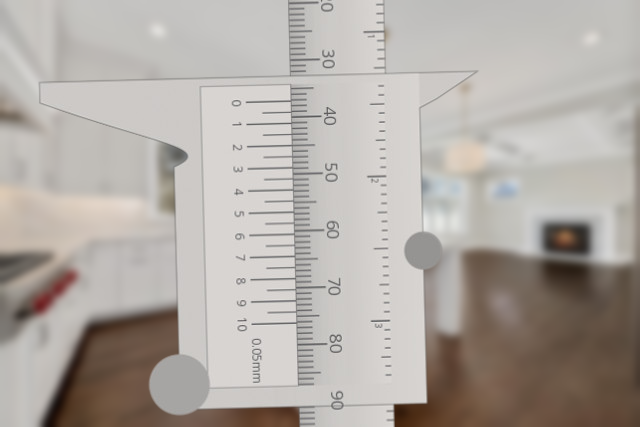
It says 37.2; mm
